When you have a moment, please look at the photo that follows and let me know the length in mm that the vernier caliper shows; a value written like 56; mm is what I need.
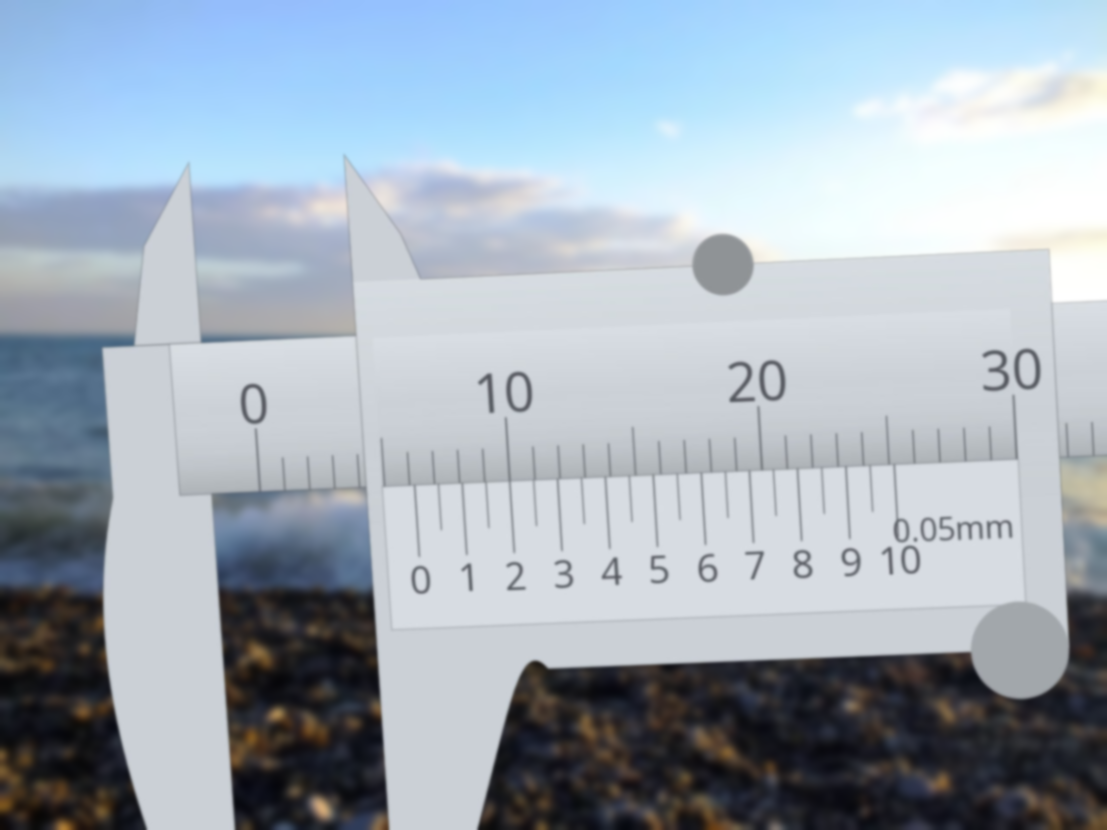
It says 6.2; mm
